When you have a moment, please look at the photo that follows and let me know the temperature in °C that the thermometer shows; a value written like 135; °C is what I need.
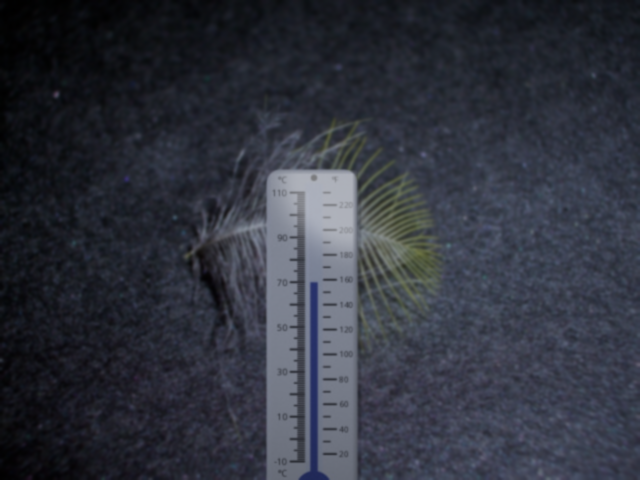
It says 70; °C
